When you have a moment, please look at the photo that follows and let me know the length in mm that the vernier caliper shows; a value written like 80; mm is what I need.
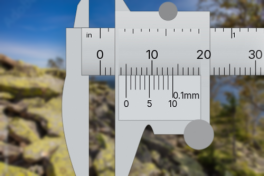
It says 5.0; mm
